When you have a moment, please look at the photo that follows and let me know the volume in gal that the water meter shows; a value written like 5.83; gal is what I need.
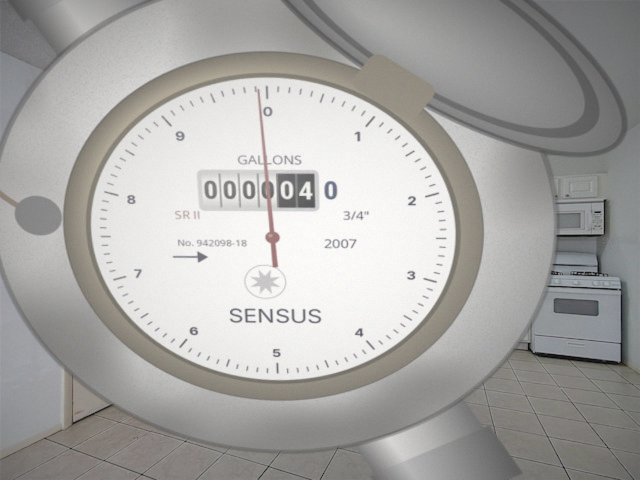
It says 39.9; gal
